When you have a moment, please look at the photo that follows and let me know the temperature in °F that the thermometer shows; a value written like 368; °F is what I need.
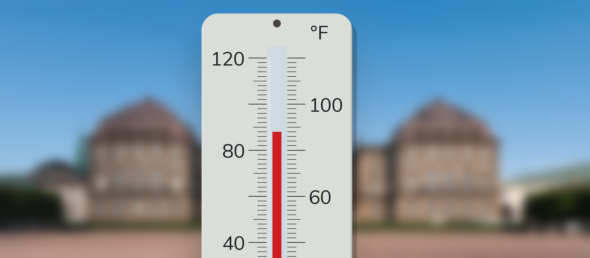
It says 88; °F
